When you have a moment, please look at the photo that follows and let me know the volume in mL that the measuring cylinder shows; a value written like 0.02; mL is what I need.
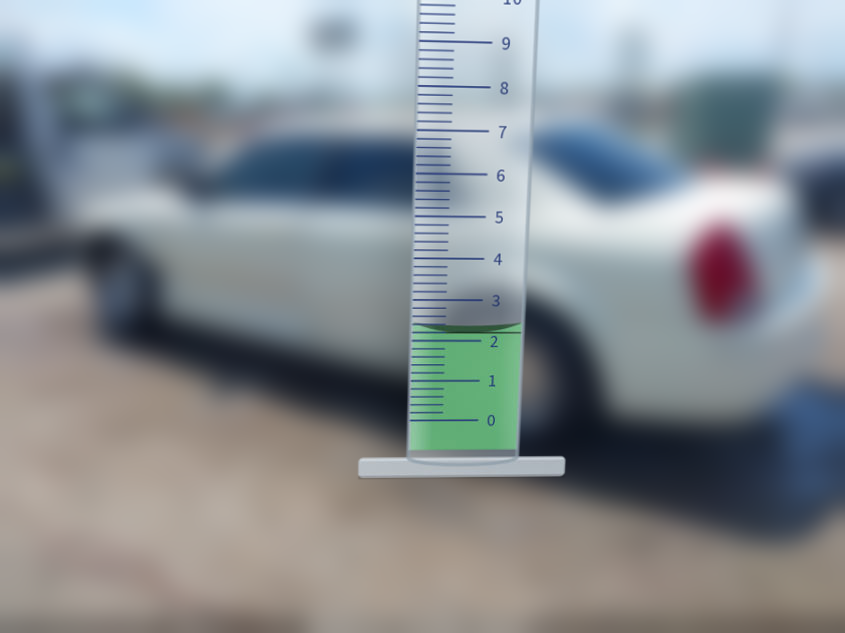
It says 2.2; mL
